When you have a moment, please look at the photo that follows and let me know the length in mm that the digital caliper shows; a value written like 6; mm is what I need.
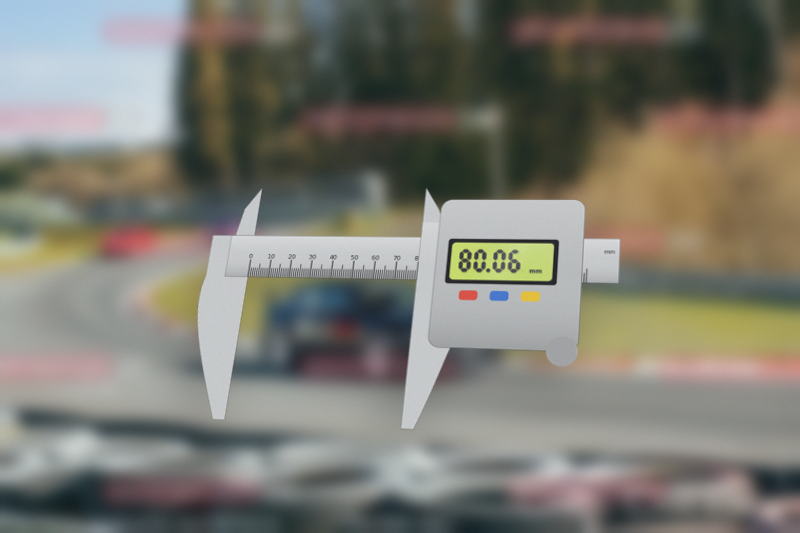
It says 80.06; mm
